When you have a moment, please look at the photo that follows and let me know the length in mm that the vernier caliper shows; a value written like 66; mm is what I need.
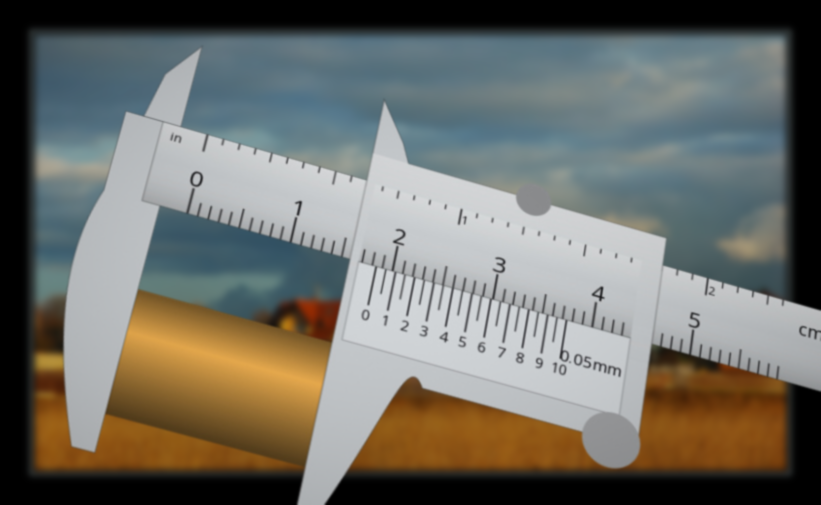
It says 18.4; mm
